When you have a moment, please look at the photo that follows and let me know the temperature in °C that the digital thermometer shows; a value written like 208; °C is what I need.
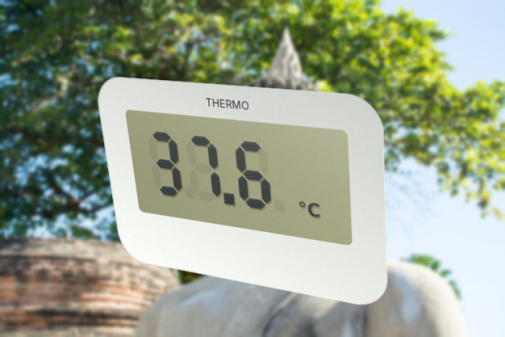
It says 37.6; °C
